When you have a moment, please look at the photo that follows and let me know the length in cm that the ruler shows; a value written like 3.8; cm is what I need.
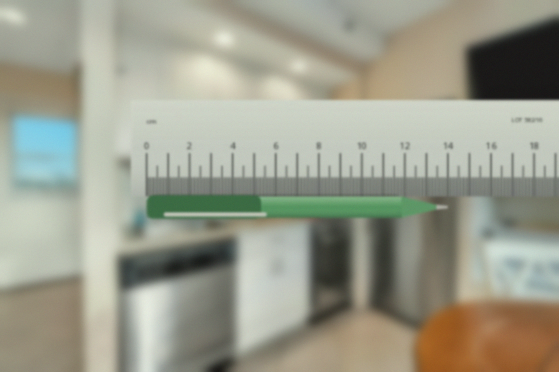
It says 14; cm
